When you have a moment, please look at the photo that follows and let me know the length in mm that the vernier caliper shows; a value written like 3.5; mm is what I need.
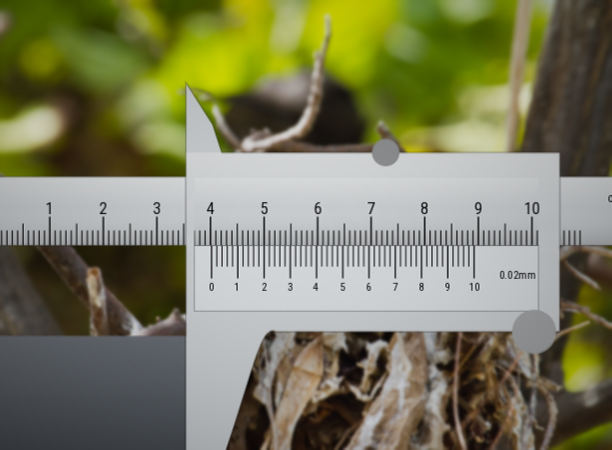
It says 40.2; mm
